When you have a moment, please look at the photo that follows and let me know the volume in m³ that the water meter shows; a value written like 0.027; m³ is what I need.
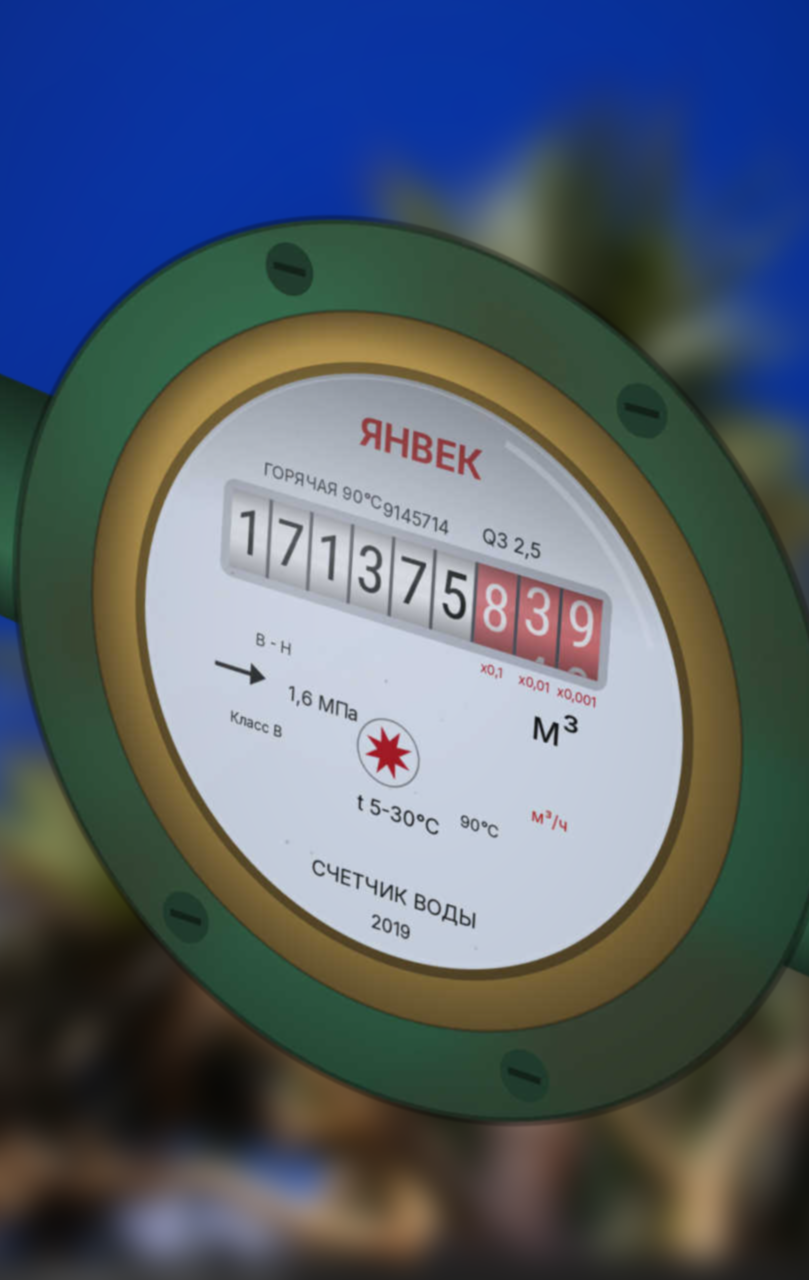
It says 171375.839; m³
